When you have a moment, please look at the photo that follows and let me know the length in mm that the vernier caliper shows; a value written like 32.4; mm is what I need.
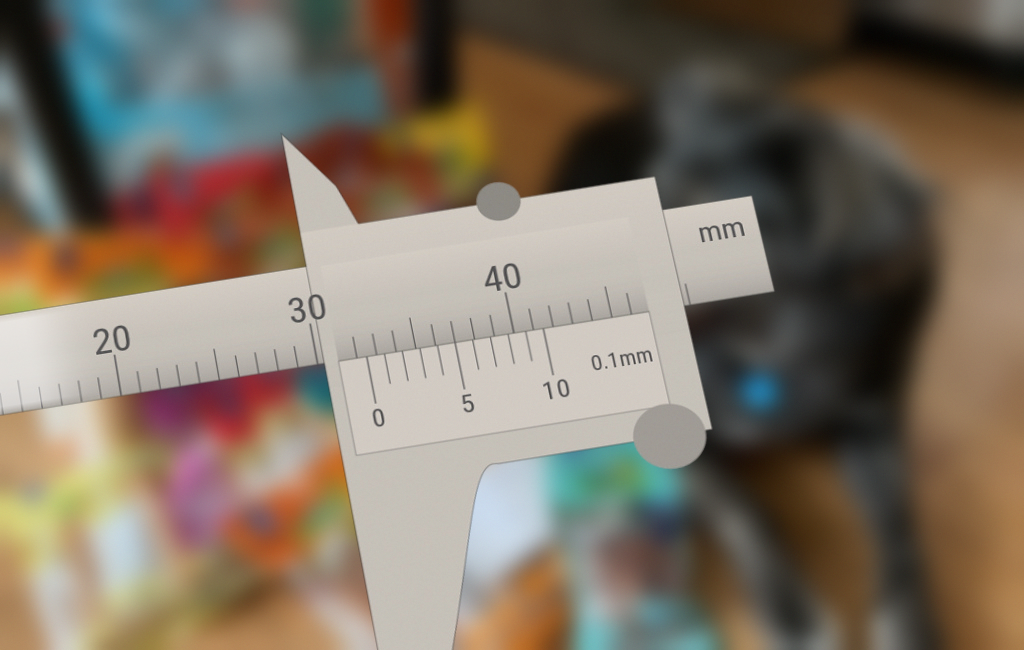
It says 32.5; mm
